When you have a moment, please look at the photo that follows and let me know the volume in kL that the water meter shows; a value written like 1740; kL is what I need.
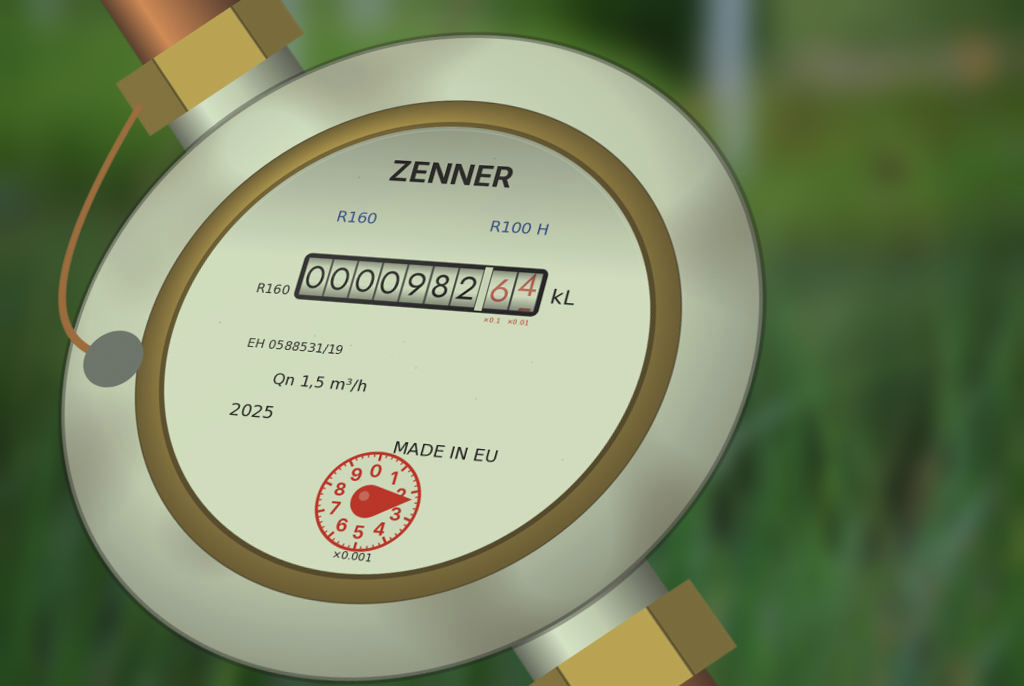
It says 982.642; kL
